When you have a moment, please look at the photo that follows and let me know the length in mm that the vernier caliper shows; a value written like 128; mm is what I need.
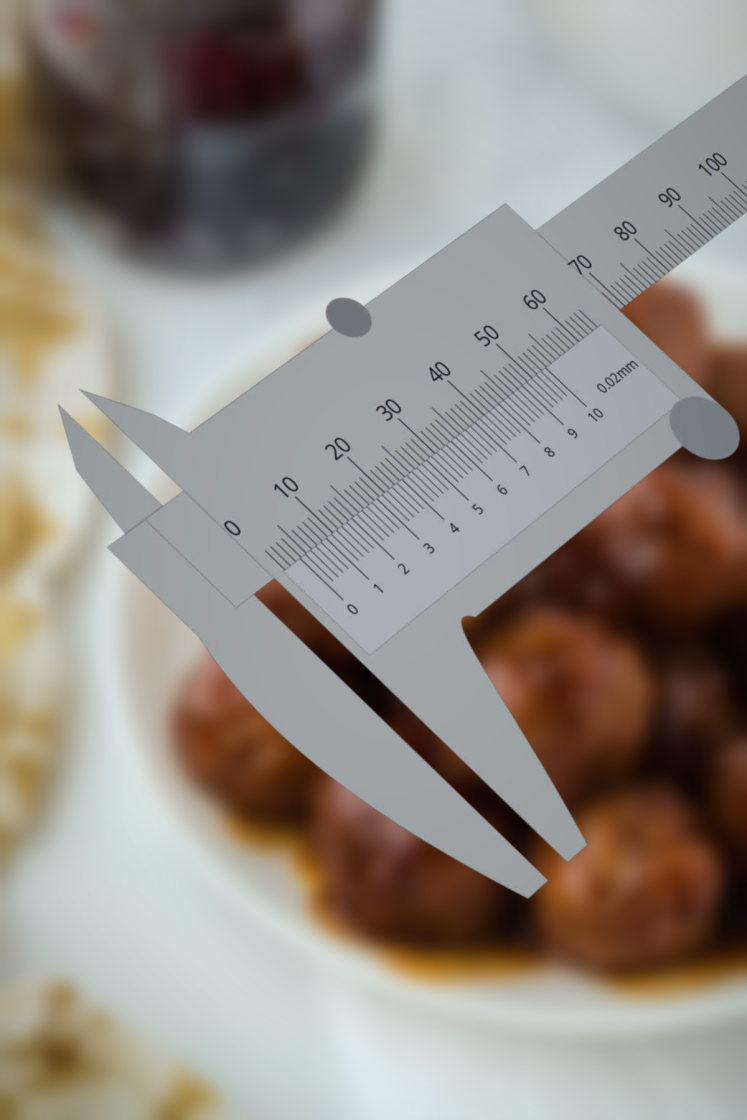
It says 3.8; mm
